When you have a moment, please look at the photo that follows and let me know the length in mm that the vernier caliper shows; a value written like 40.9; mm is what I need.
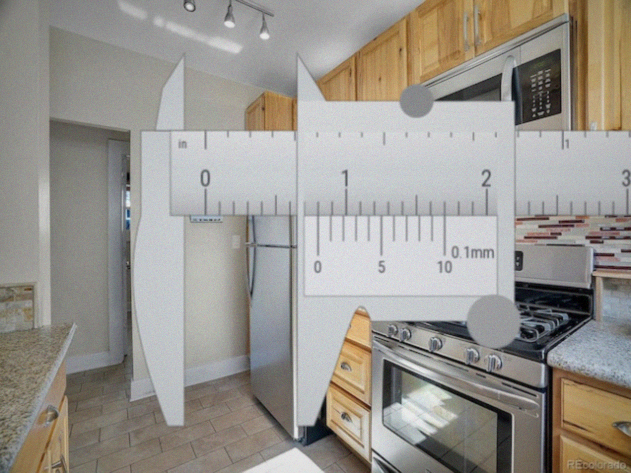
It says 8.0; mm
